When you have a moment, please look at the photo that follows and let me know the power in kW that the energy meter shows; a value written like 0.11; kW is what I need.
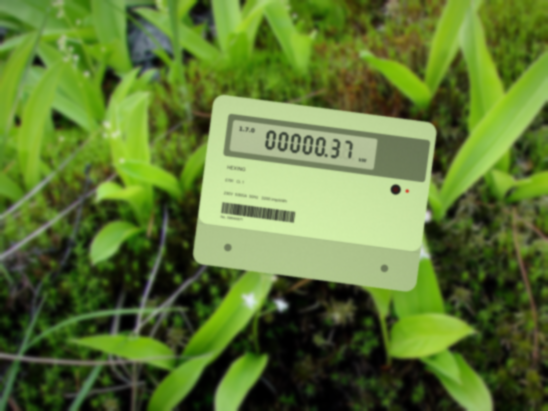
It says 0.37; kW
